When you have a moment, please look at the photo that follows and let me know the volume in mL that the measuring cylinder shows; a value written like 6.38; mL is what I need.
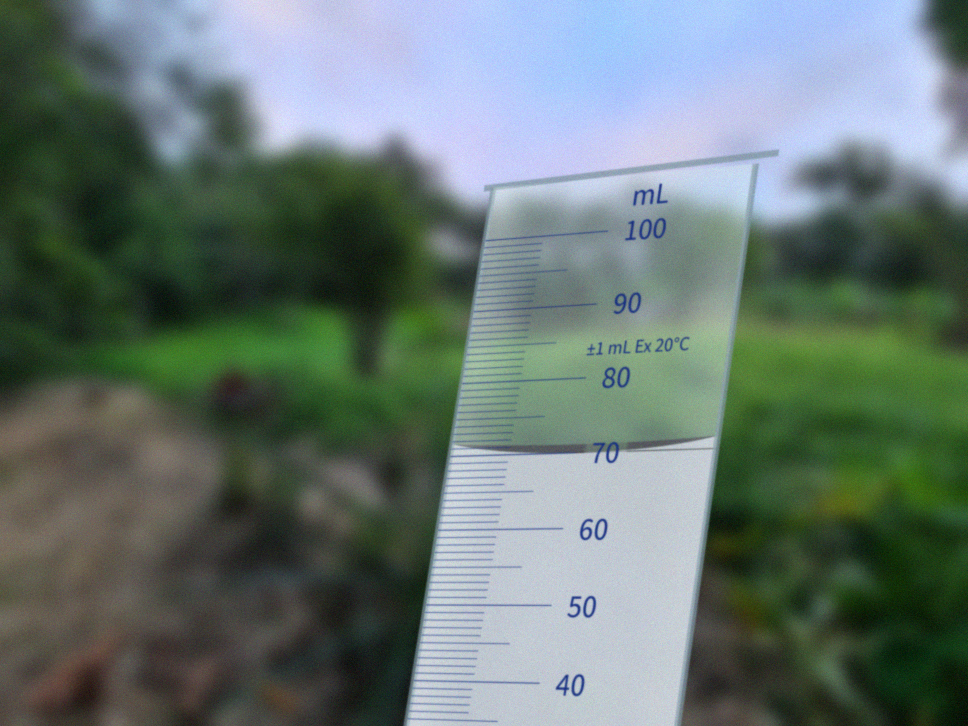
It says 70; mL
